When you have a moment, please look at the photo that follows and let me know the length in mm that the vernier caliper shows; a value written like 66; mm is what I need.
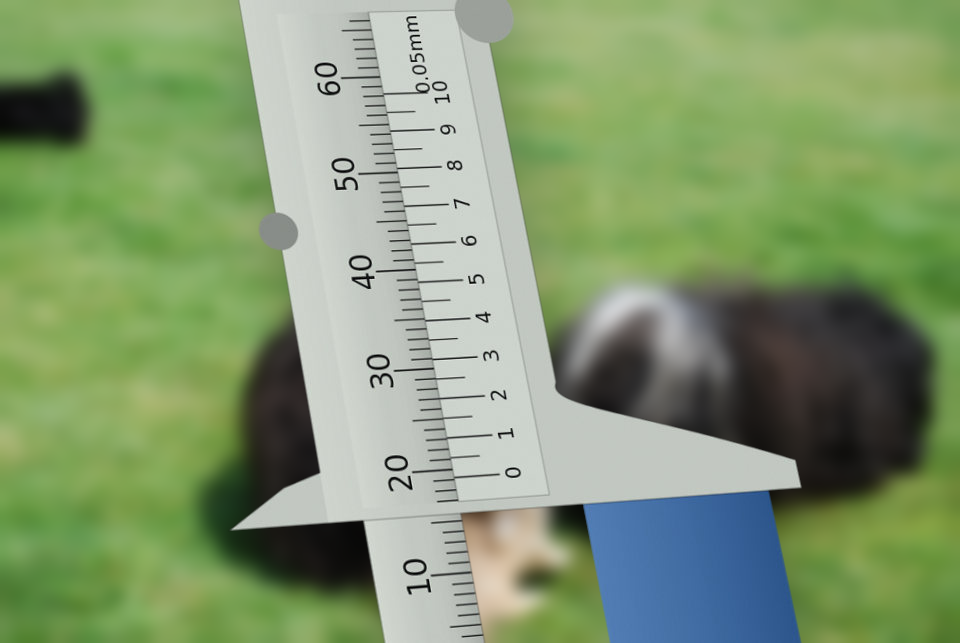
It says 19.2; mm
